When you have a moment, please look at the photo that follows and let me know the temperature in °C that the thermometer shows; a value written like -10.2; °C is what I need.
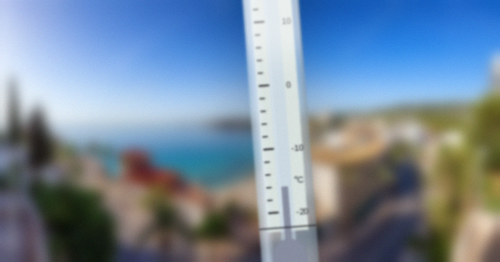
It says -16; °C
